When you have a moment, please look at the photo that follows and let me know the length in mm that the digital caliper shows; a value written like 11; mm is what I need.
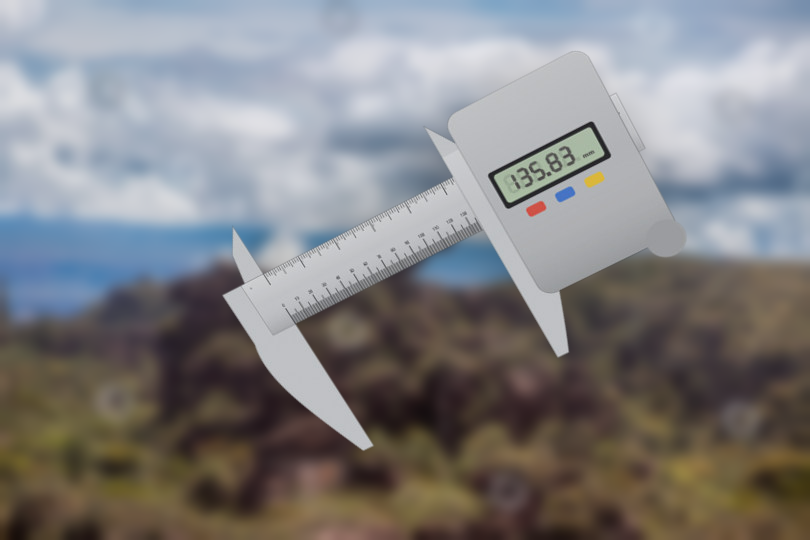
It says 135.83; mm
